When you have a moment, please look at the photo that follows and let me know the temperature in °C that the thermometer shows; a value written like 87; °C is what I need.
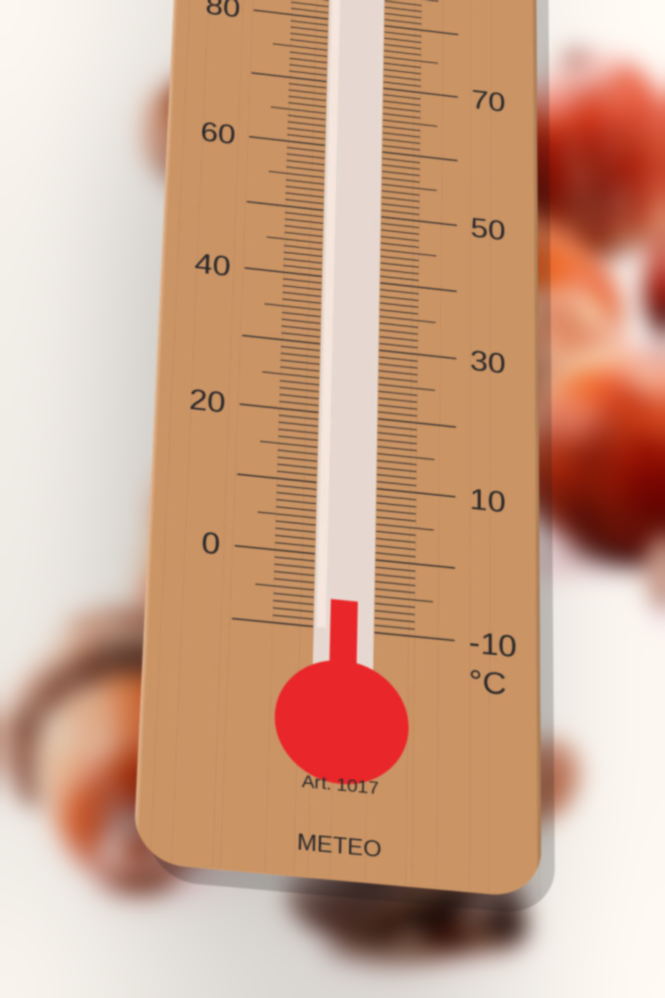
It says -6; °C
